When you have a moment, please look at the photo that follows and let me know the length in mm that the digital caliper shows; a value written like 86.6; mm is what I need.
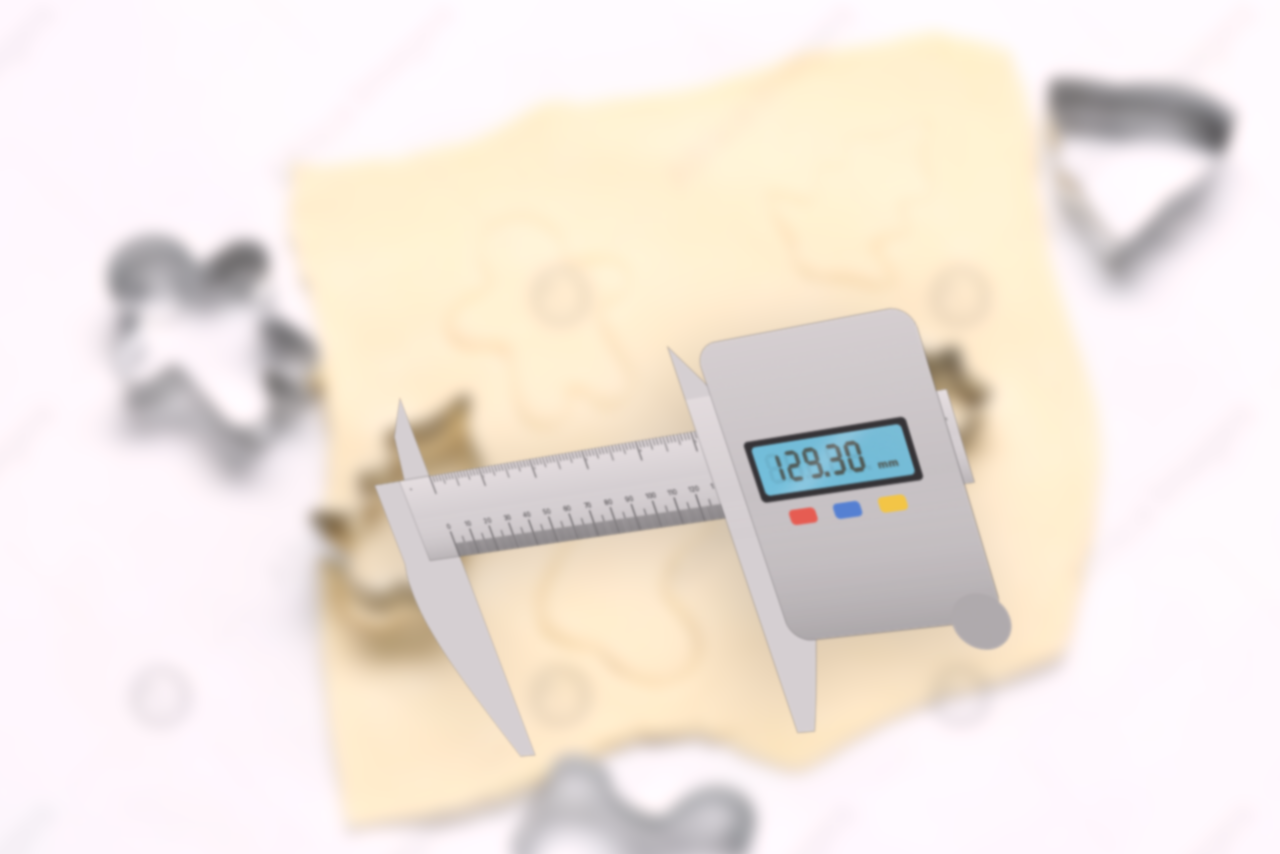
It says 129.30; mm
